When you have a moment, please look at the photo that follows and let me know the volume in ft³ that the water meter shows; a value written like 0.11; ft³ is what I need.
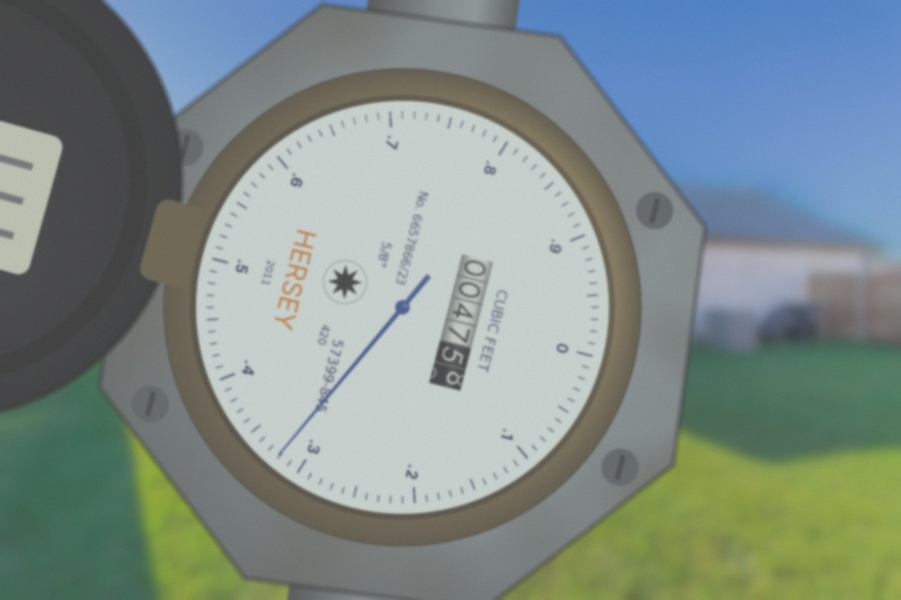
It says 4758.32; ft³
